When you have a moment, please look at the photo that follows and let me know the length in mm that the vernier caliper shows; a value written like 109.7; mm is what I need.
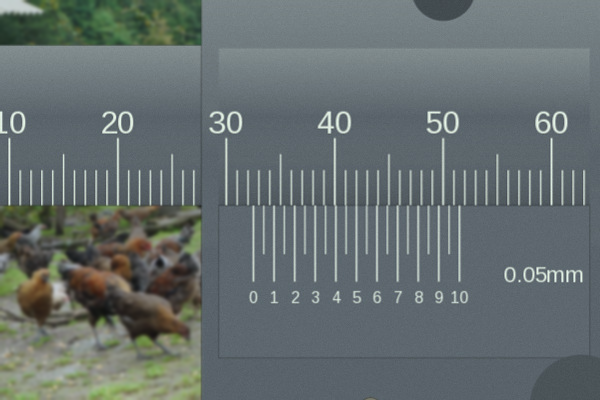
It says 32.5; mm
